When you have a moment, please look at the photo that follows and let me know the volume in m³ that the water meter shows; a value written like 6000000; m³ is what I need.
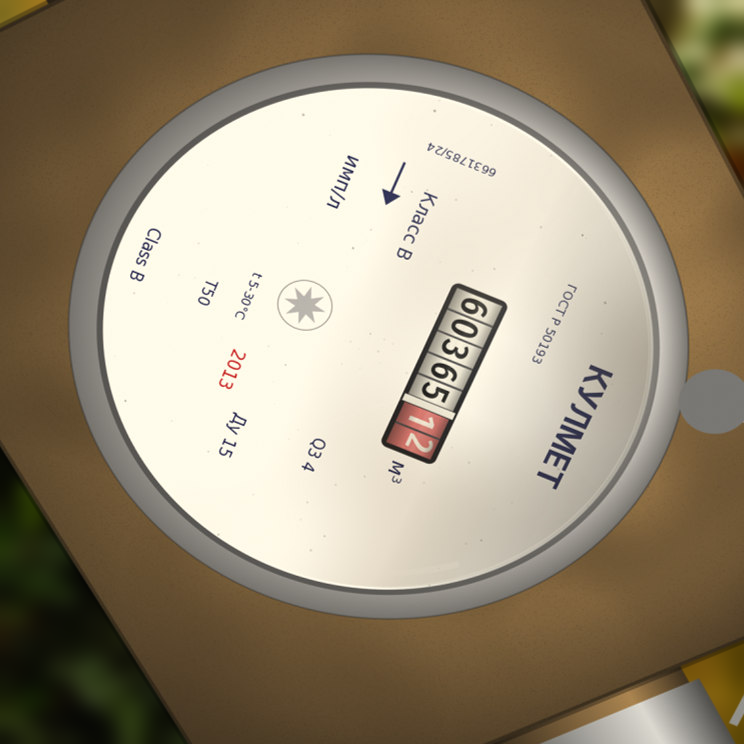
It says 60365.12; m³
